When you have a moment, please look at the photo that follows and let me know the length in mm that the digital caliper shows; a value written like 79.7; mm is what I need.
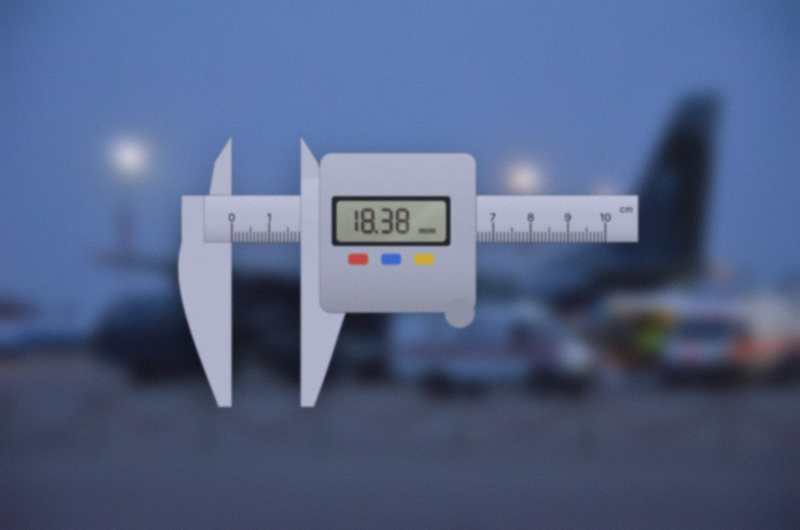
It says 18.38; mm
